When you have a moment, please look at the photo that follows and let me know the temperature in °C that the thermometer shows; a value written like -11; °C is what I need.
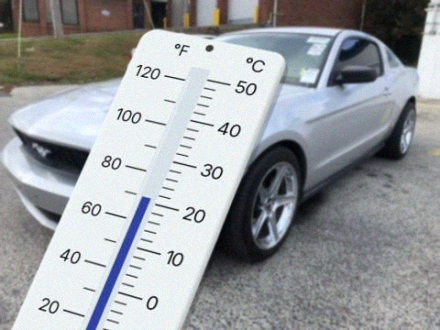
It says 21; °C
